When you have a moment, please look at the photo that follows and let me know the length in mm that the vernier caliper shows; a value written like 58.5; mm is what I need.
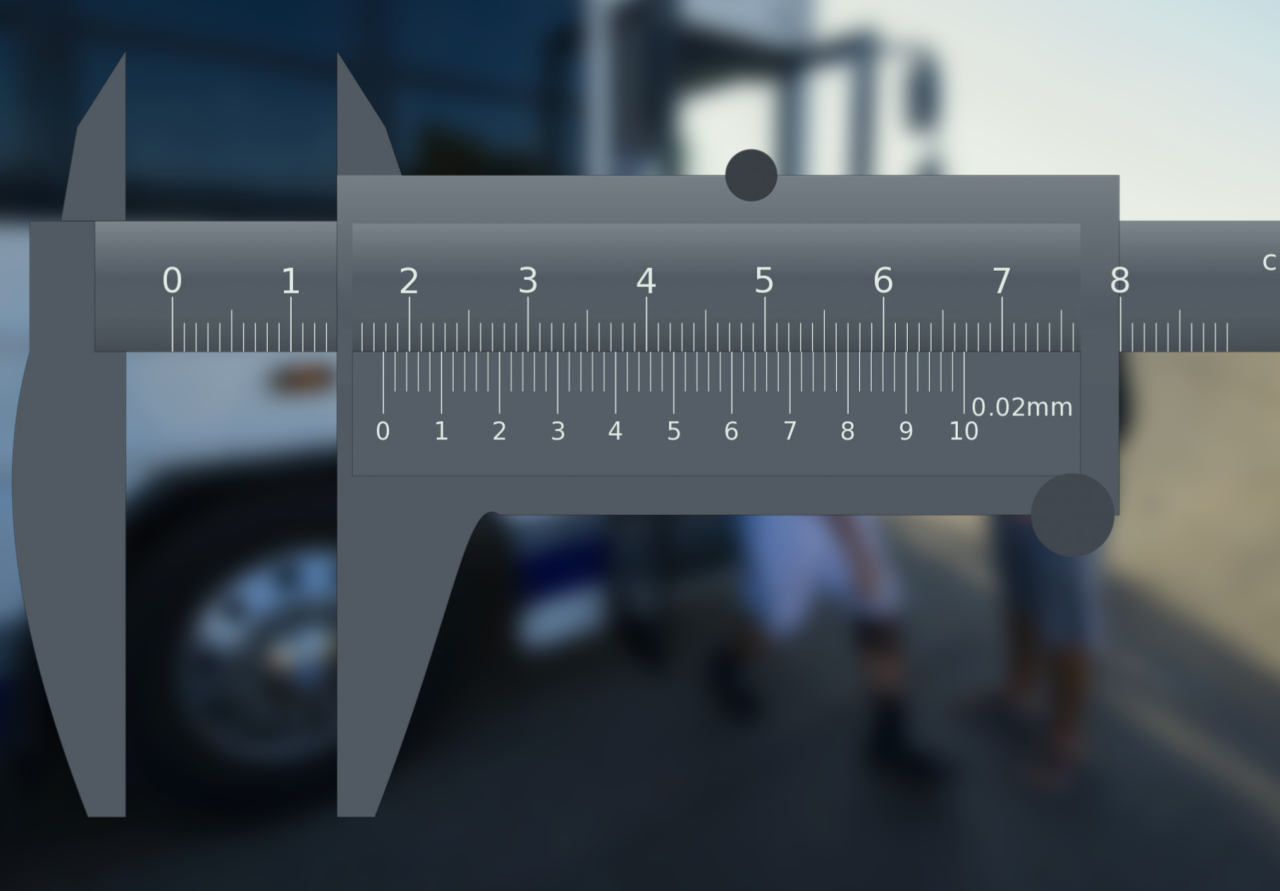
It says 17.8; mm
